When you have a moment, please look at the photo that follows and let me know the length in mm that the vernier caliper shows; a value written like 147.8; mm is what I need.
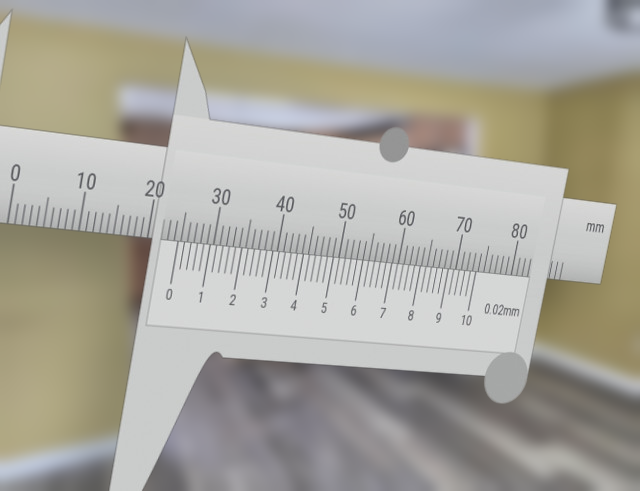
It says 24.6; mm
